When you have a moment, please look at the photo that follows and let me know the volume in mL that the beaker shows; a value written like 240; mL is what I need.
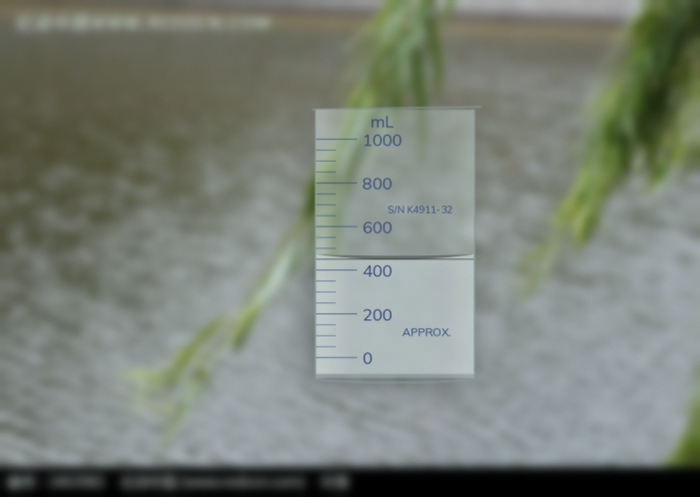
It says 450; mL
